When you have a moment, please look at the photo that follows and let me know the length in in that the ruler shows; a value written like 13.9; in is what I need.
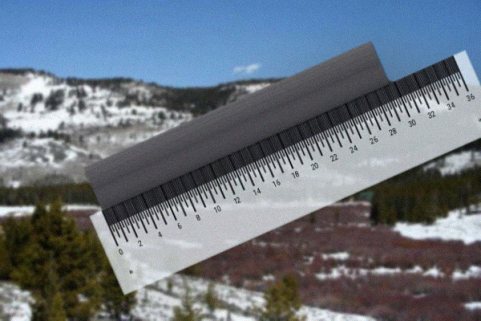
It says 29.5; in
